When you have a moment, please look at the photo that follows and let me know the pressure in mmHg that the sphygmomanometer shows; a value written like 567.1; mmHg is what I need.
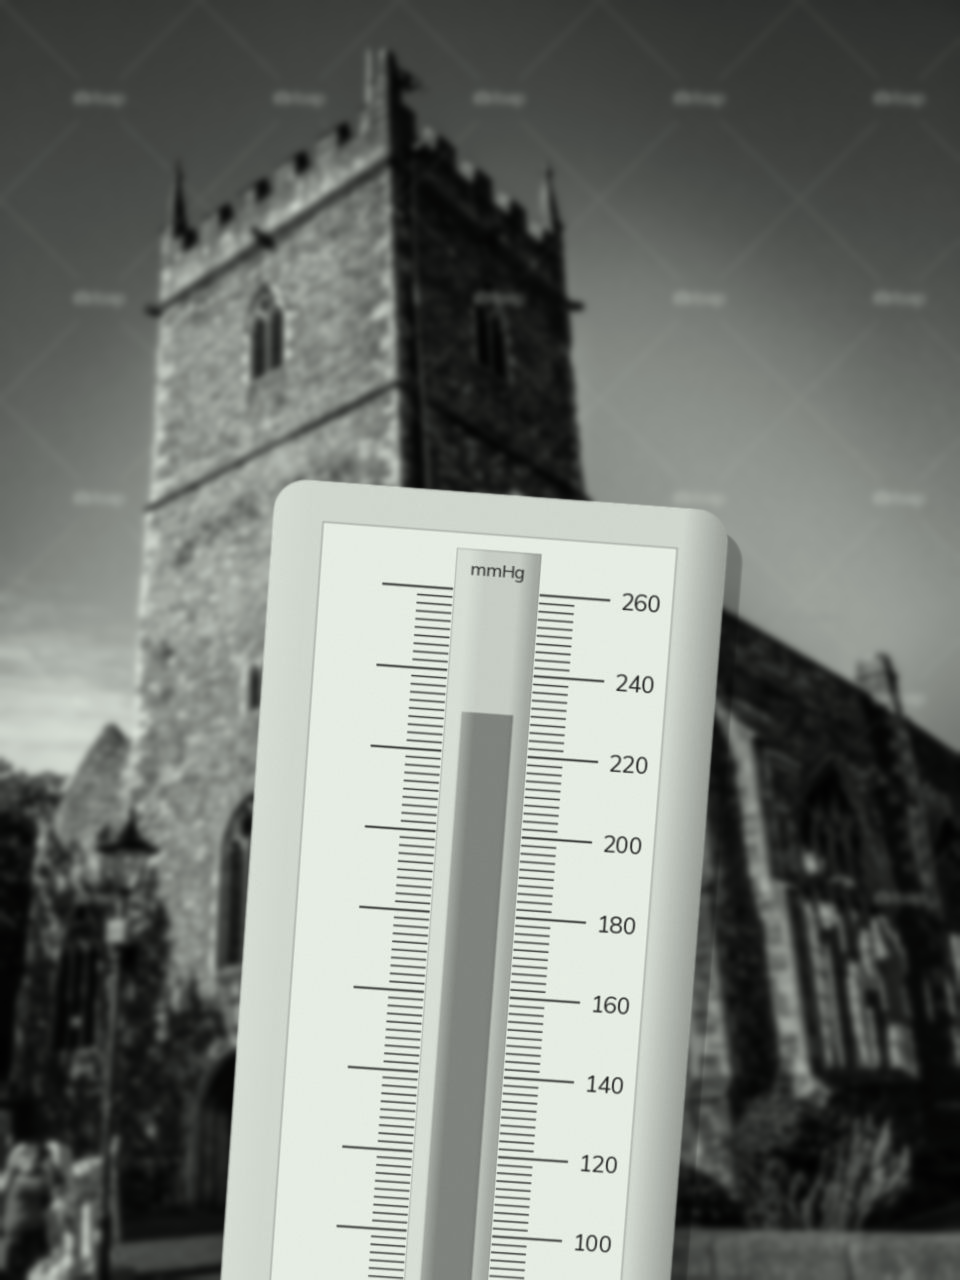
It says 230; mmHg
